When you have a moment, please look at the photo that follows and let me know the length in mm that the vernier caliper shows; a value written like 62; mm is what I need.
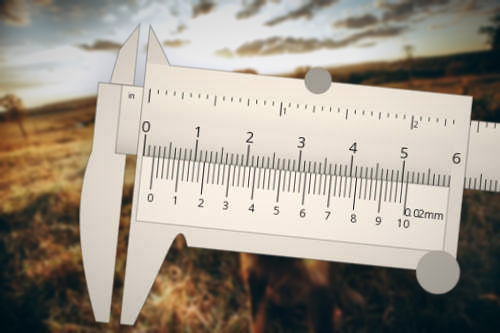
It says 2.0; mm
